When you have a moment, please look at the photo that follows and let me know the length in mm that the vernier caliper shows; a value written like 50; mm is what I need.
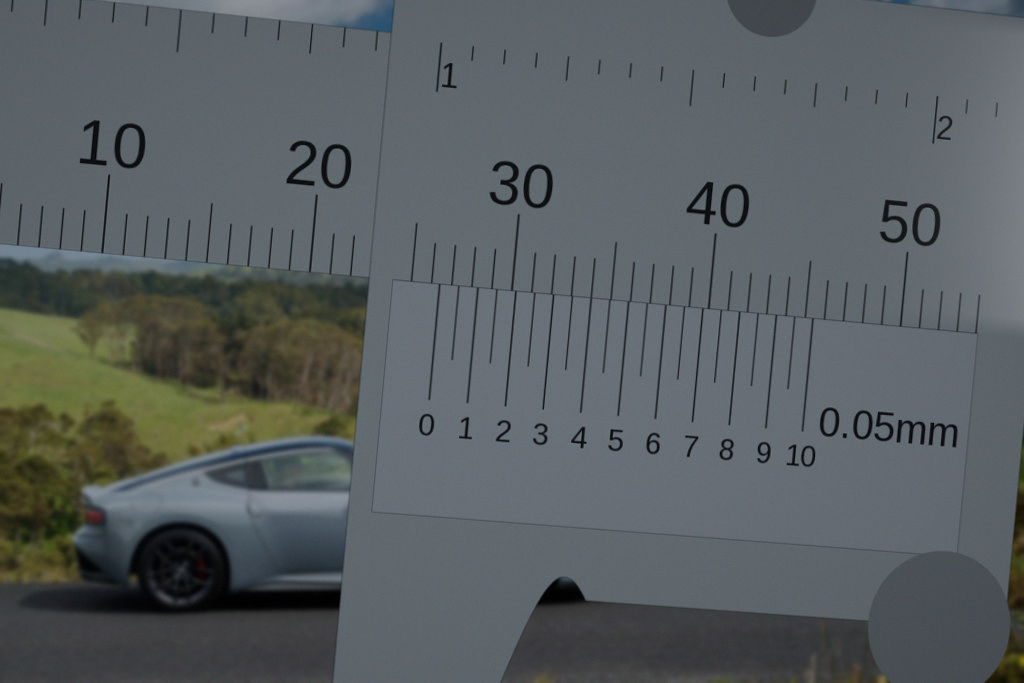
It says 26.4; mm
